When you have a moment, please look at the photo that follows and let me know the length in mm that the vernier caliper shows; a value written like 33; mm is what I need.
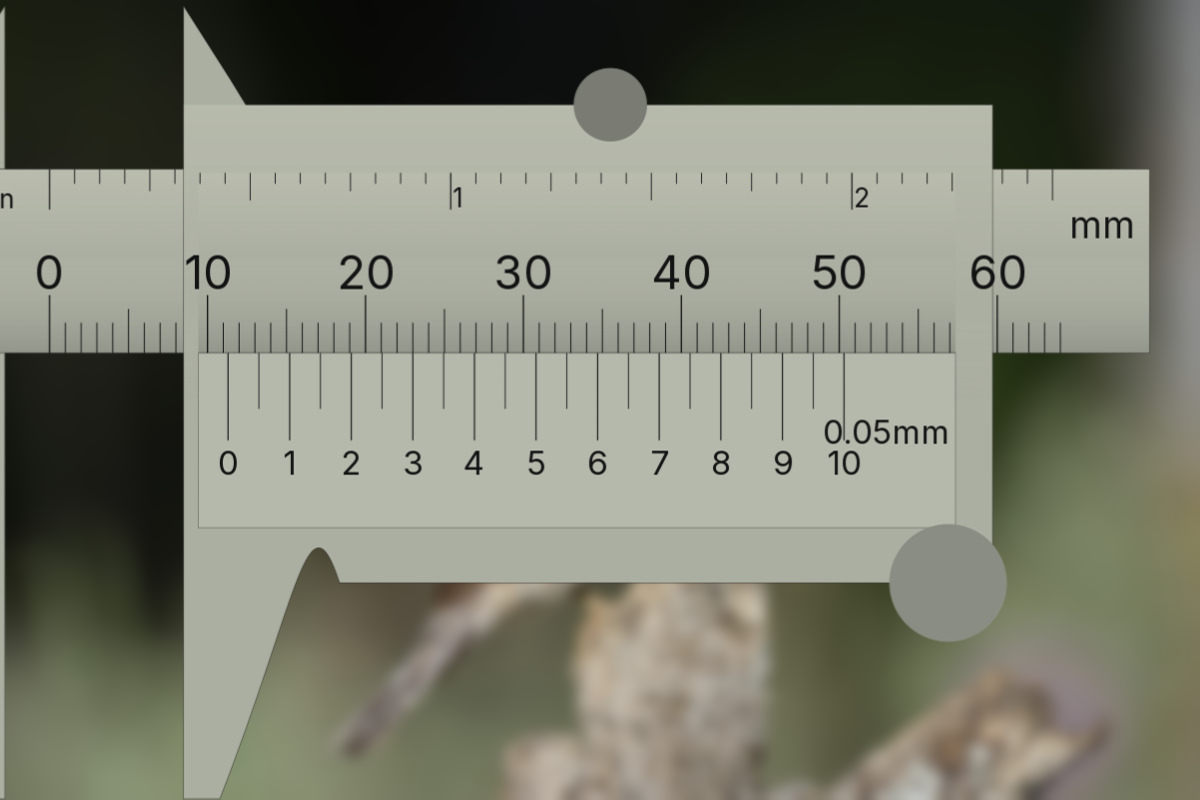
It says 11.3; mm
